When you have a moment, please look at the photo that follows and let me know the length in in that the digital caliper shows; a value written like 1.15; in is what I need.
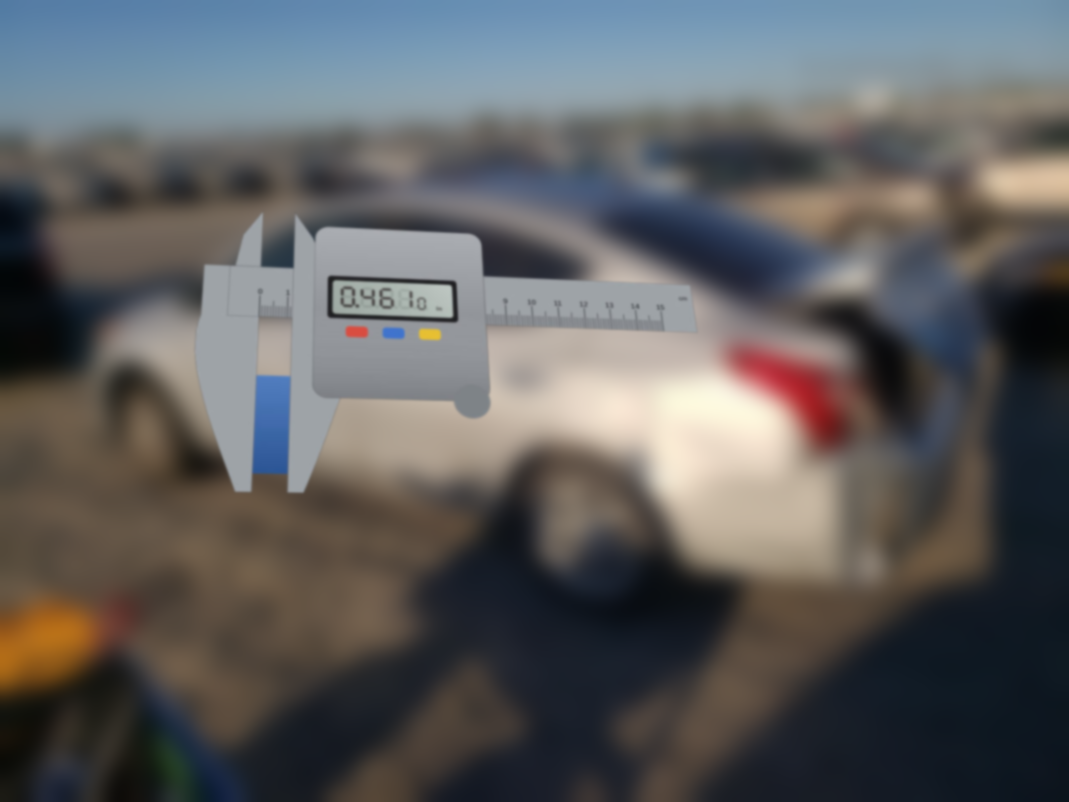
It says 0.4610; in
